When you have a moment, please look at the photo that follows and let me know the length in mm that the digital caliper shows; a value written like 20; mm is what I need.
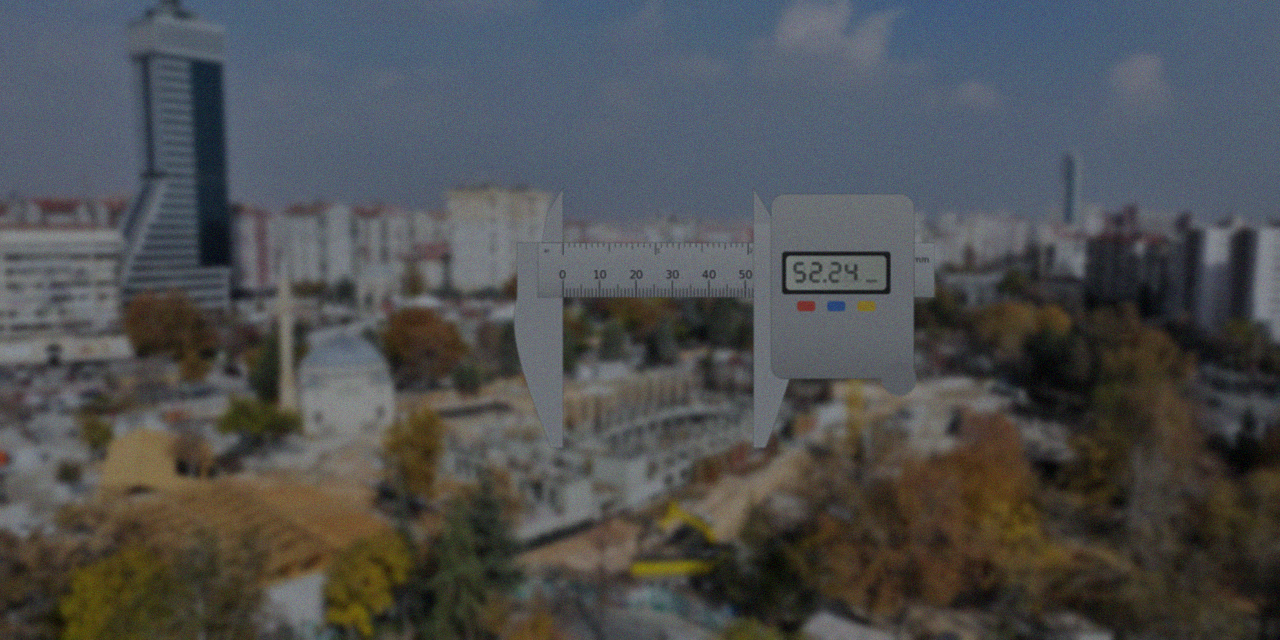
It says 52.24; mm
